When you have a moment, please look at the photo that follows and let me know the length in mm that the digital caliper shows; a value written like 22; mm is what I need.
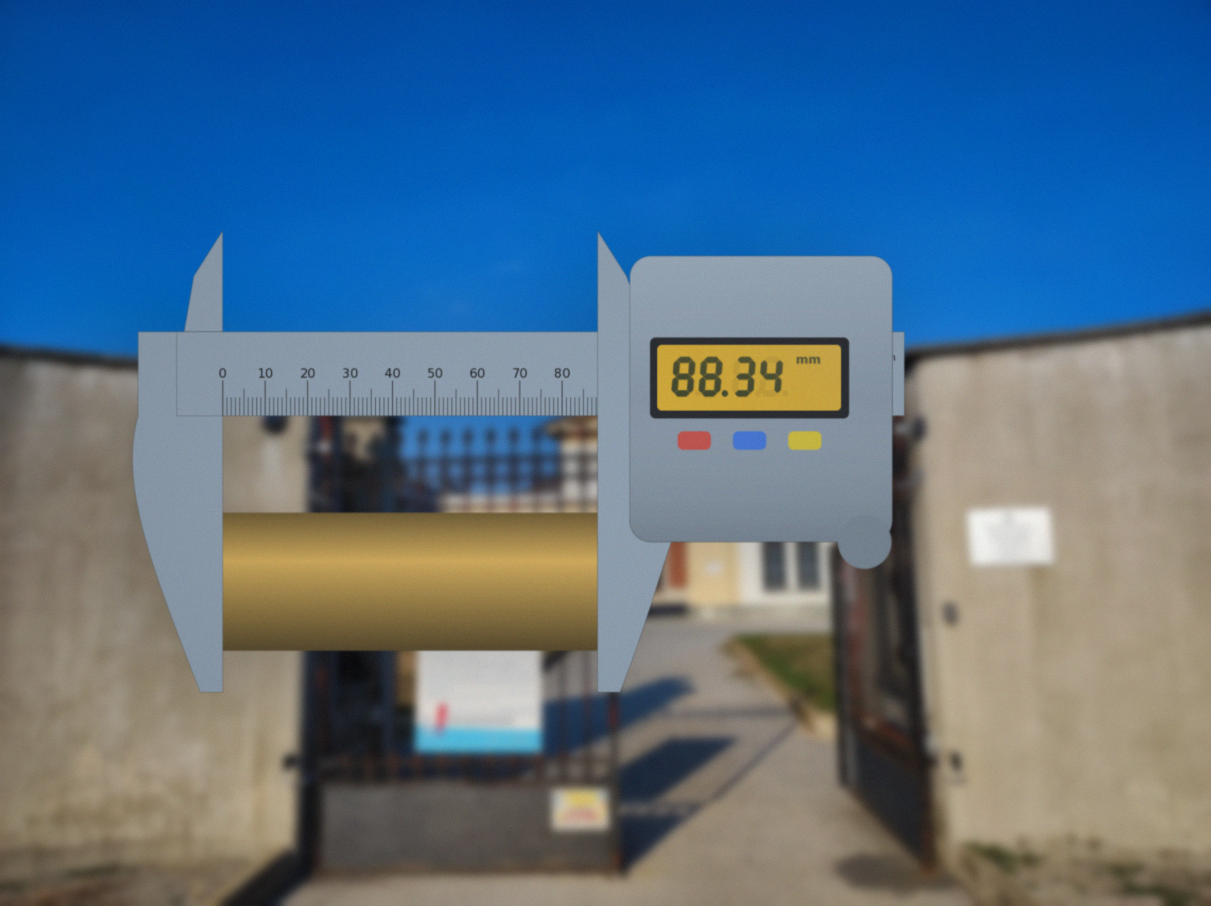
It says 88.34; mm
